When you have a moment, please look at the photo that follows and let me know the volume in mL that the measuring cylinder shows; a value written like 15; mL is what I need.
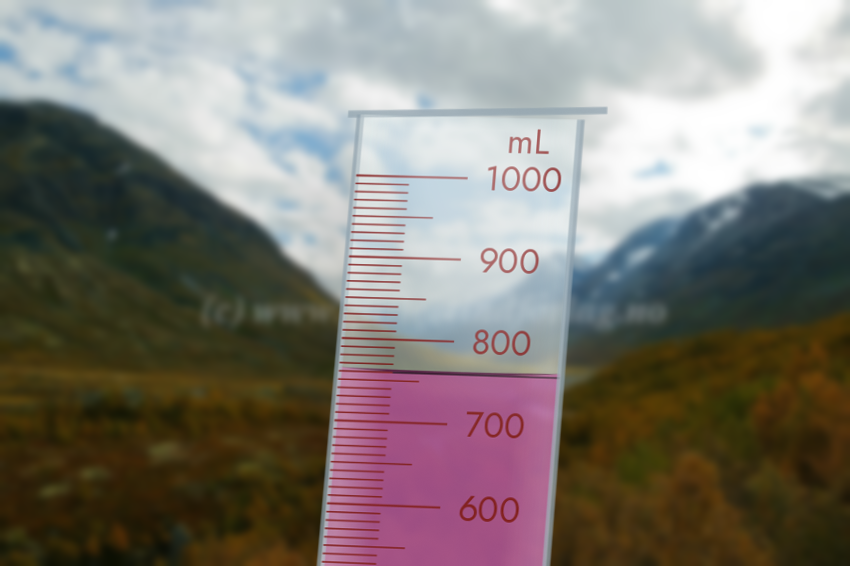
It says 760; mL
